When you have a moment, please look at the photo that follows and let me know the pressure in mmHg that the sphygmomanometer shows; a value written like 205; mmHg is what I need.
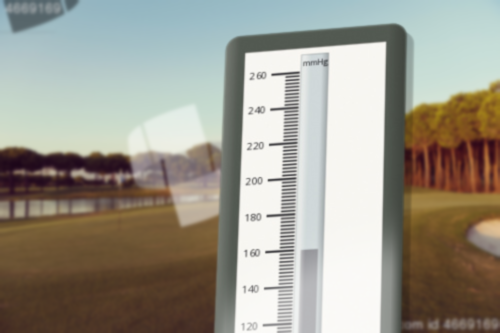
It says 160; mmHg
